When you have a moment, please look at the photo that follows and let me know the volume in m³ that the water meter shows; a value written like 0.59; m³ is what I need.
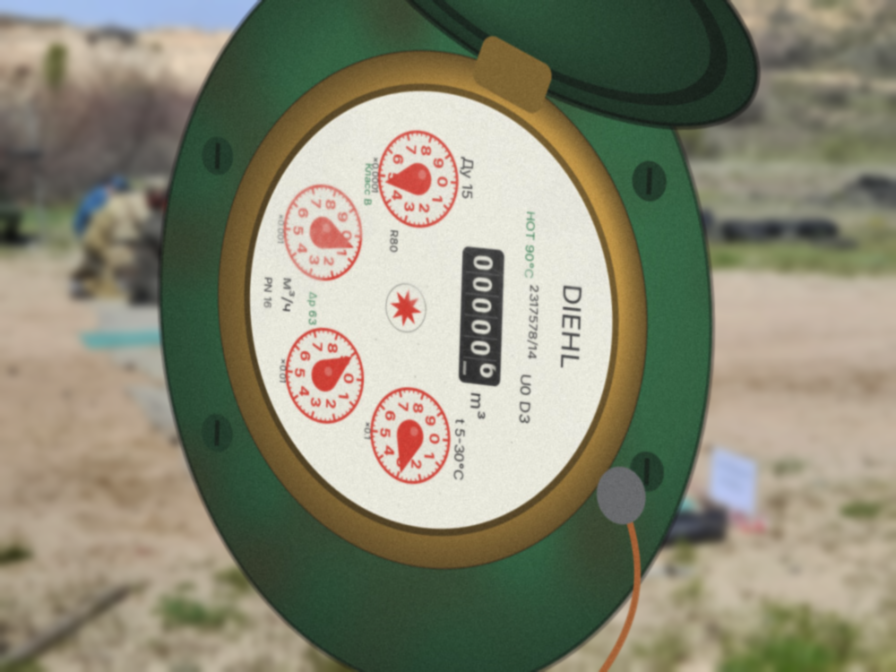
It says 6.2904; m³
